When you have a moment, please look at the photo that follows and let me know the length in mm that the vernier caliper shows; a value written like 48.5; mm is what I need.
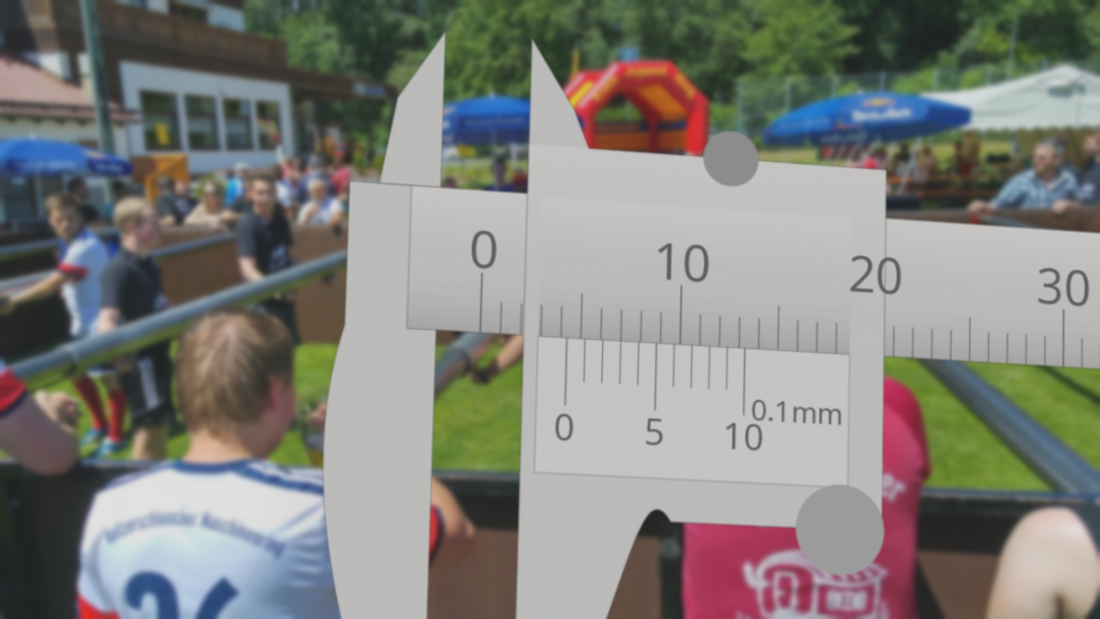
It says 4.3; mm
